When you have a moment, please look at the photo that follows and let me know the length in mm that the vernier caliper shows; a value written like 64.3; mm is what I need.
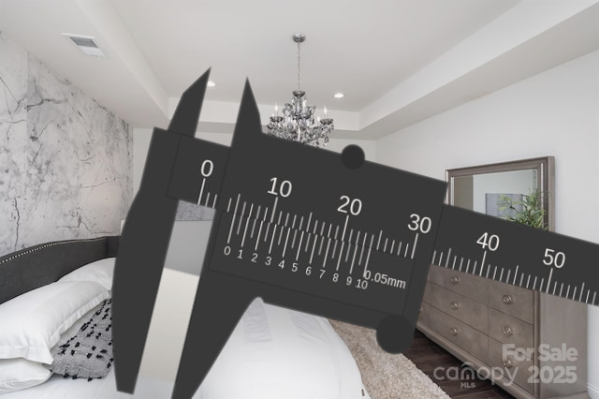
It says 5.0; mm
